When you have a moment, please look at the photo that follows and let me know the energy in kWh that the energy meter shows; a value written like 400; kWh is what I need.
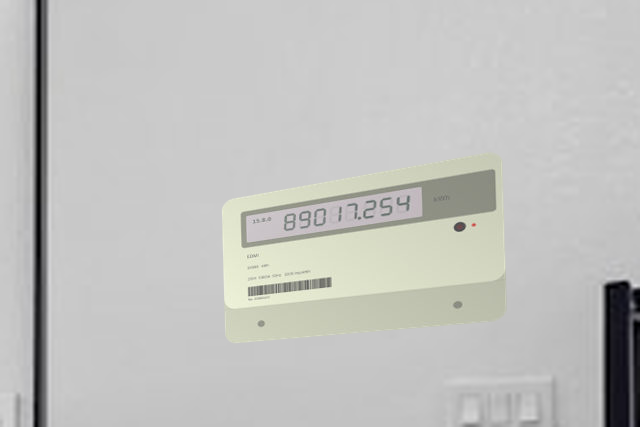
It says 89017.254; kWh
